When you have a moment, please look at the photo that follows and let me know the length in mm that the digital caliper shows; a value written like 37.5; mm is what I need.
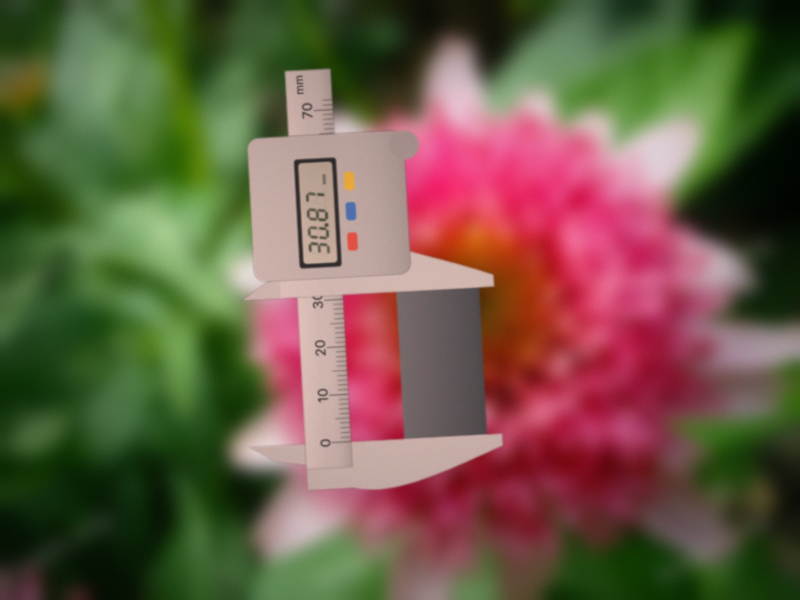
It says 30.87; mm
